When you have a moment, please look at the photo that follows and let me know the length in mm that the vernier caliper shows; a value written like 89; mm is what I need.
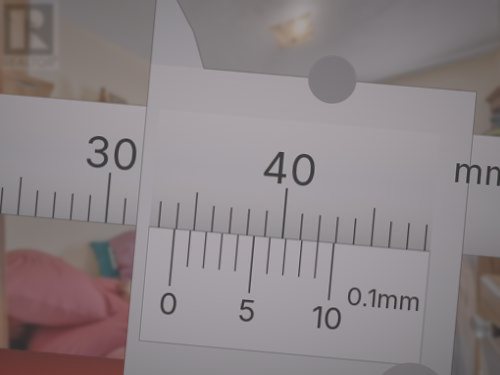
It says 33.9; mm
